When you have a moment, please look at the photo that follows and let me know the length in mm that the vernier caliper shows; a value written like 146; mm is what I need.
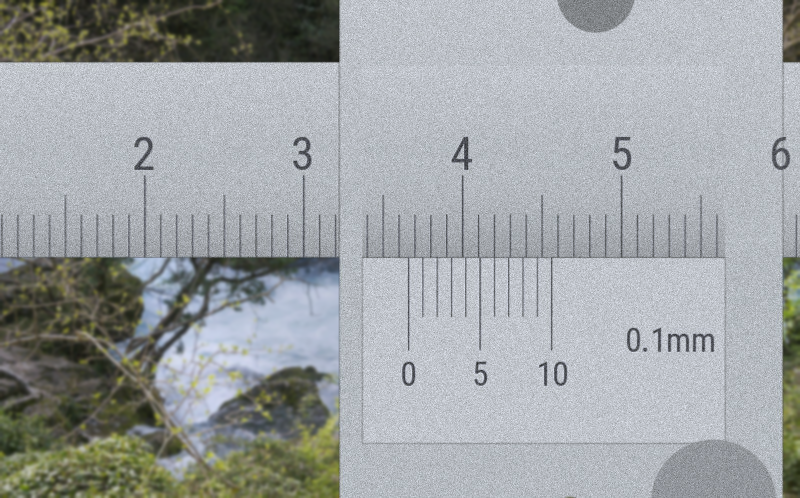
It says 36.6; mm
